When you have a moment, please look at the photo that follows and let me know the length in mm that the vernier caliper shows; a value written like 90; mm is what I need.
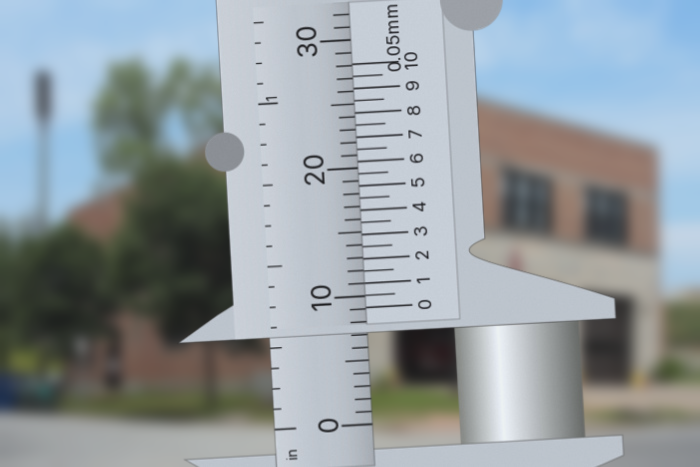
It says 9.1; mm
